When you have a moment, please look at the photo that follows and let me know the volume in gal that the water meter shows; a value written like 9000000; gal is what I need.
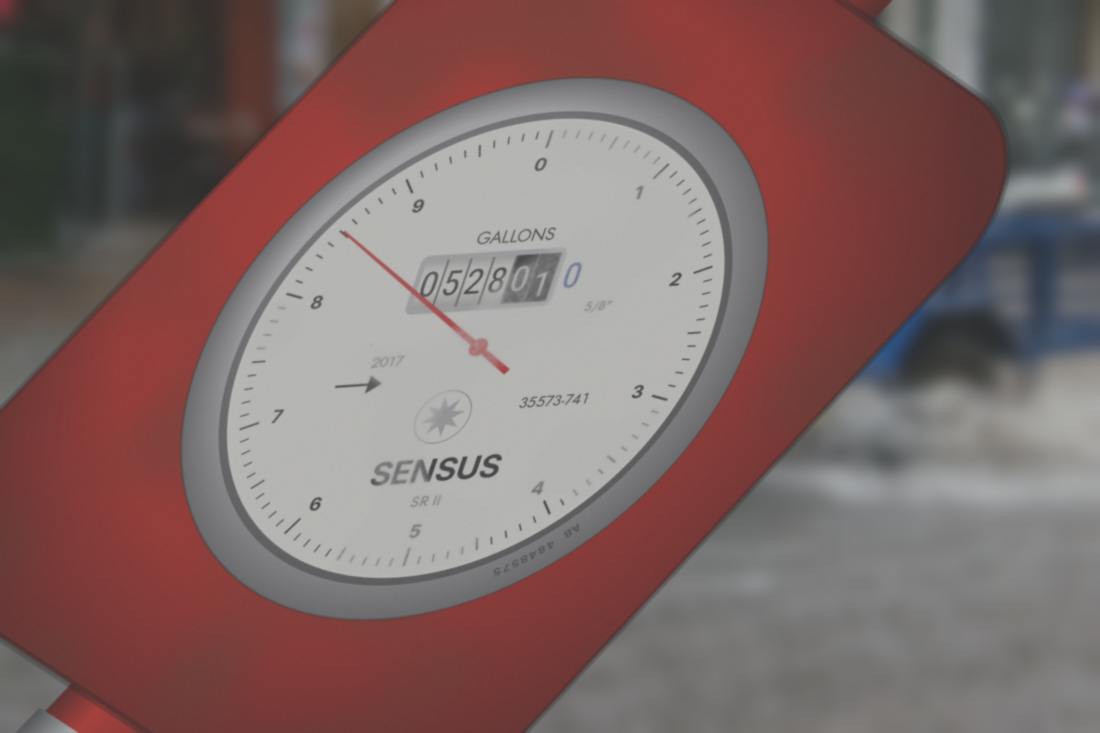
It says 528008.5; gal
